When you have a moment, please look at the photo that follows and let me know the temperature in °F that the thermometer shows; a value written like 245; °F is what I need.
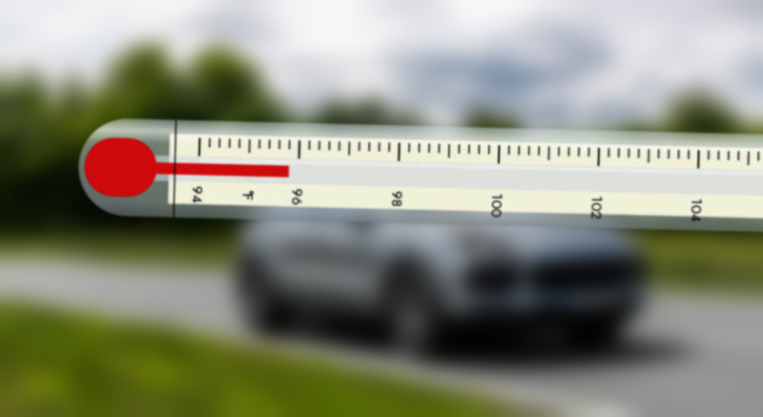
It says 95.8; °F
